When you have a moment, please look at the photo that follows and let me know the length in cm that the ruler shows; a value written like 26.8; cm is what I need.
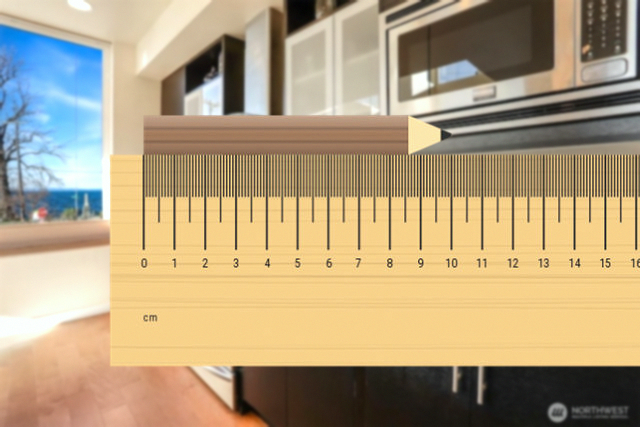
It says 10; cm
